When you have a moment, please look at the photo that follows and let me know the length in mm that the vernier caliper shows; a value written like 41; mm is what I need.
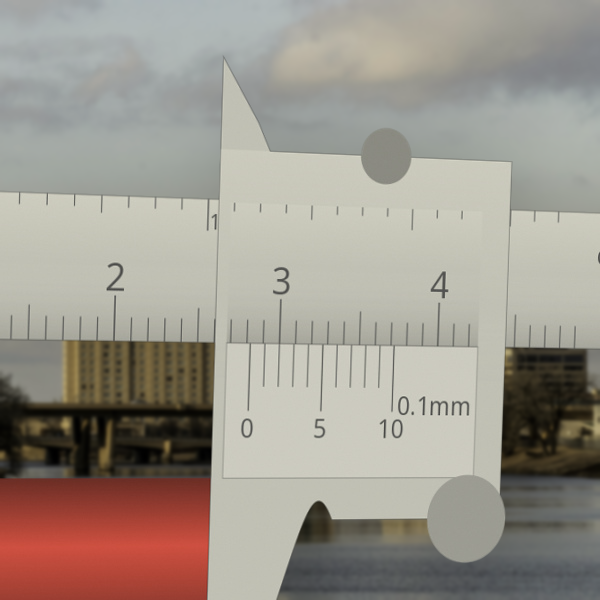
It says 28.2; mm
